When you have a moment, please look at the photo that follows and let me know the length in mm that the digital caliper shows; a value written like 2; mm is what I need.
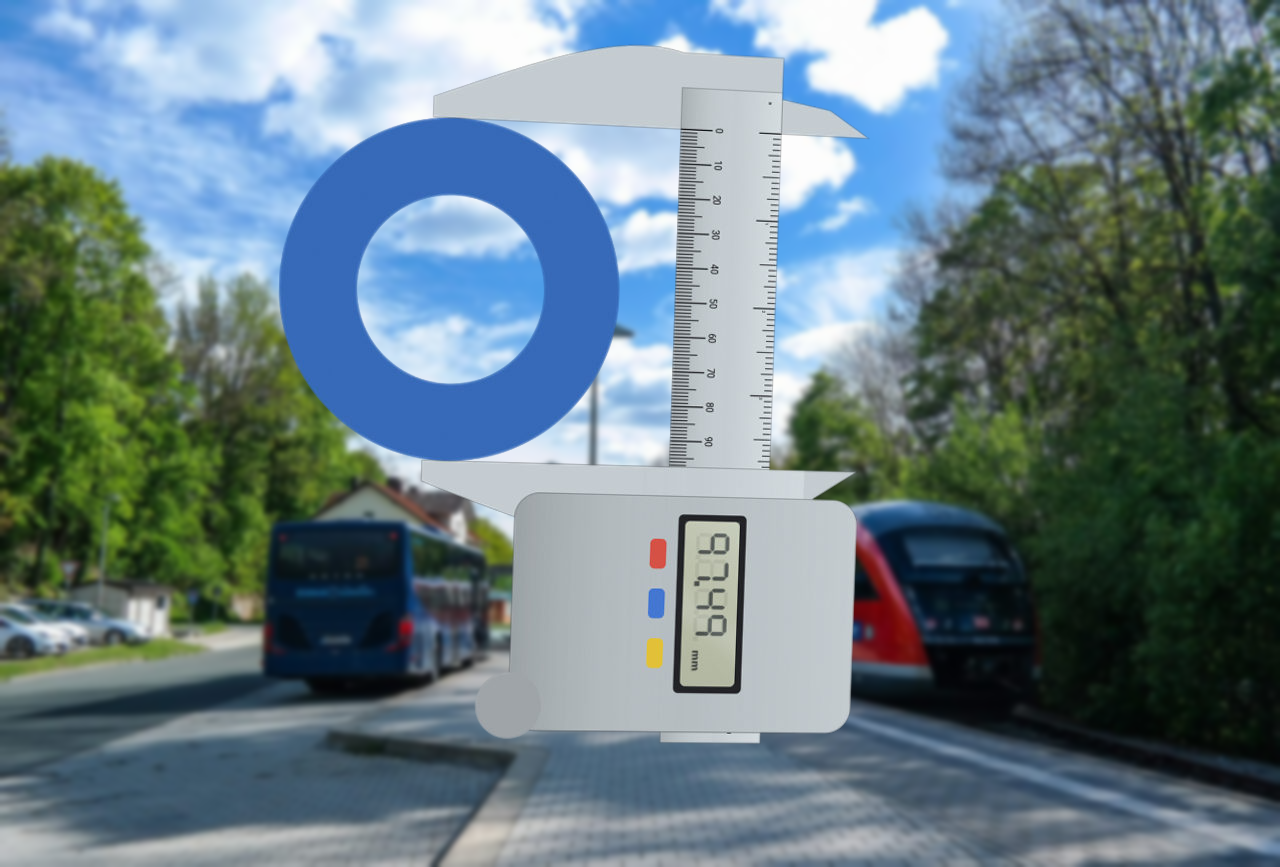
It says 97.49; mm
